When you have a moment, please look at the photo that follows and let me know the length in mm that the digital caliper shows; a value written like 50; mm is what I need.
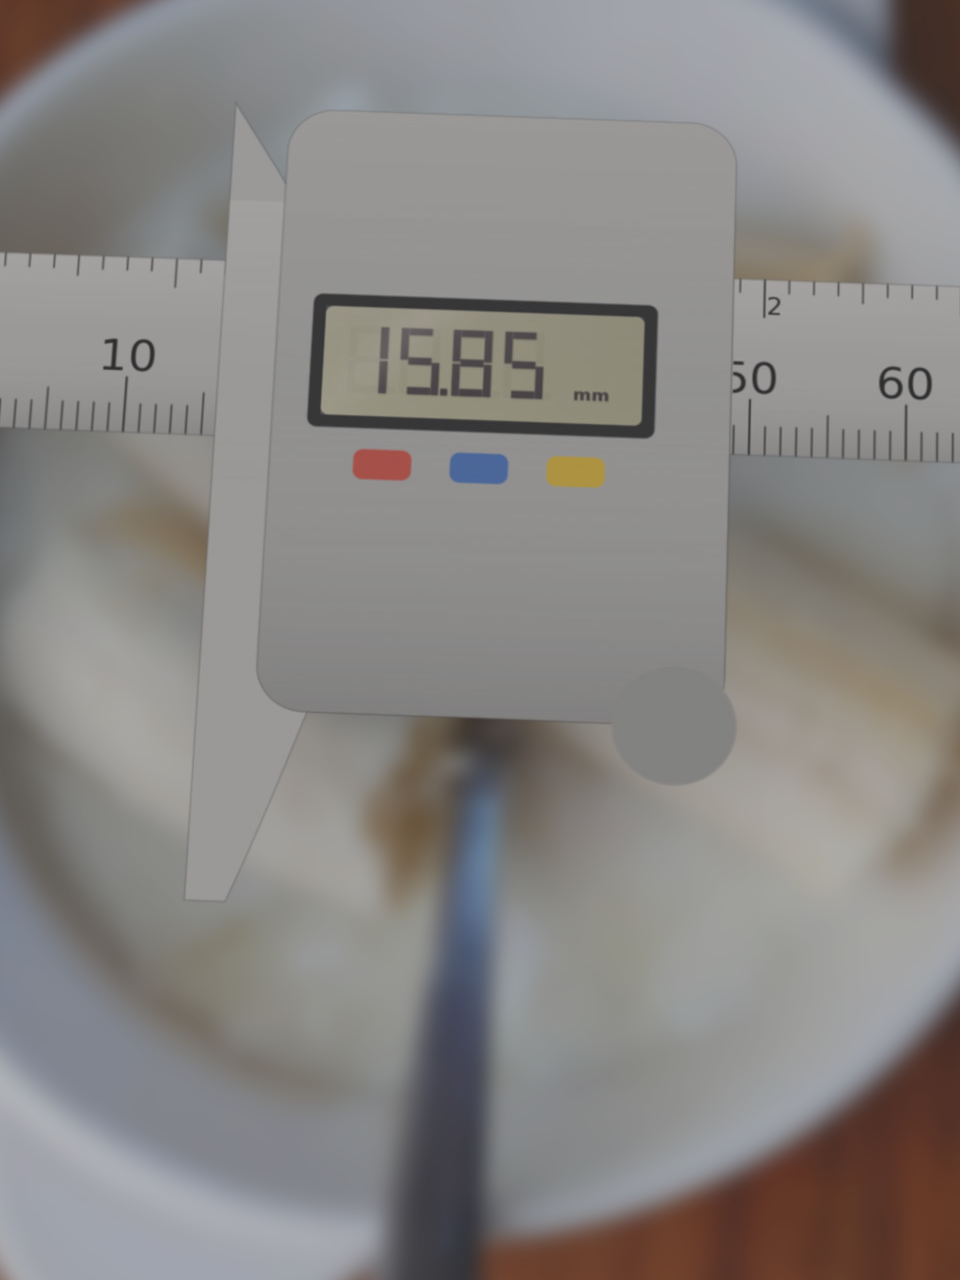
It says 15.85; mm
